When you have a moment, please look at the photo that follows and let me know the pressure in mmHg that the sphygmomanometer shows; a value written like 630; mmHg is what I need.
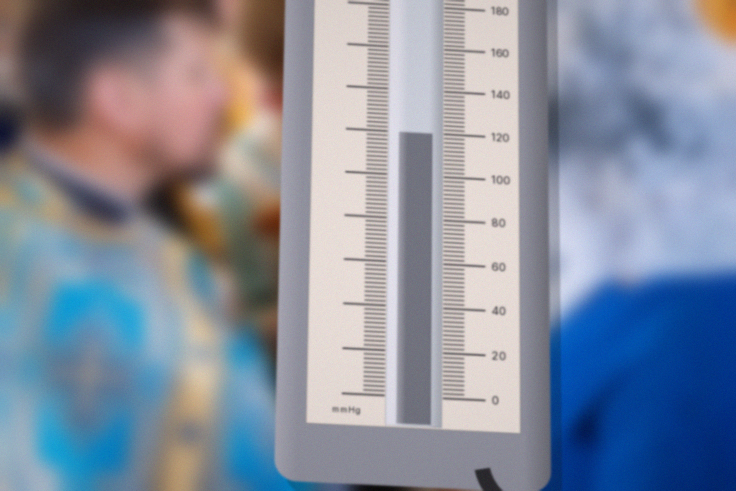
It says 120; mmHg
